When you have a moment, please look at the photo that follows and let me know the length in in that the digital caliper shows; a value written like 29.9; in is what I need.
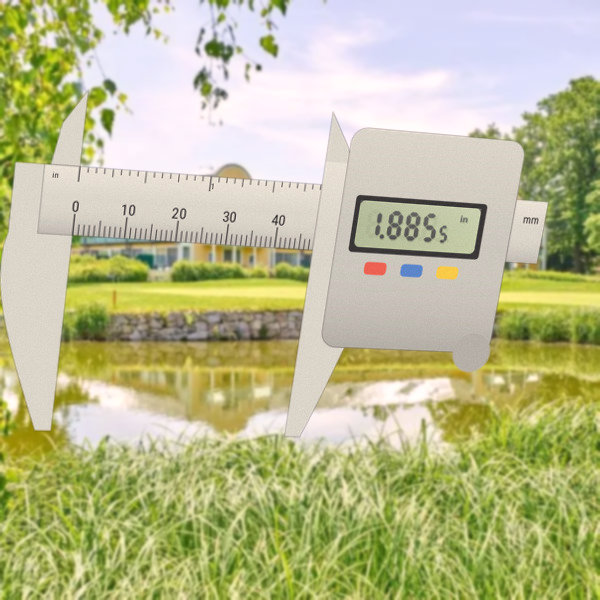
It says 1.8855; in
